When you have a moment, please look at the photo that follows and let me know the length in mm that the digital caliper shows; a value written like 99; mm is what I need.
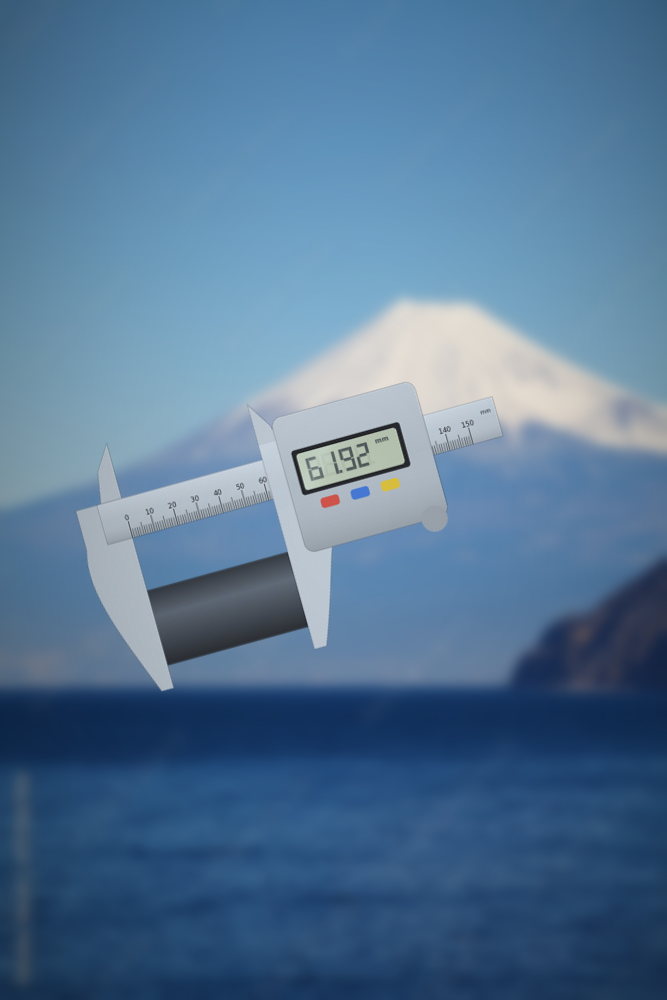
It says 61.92; mm
